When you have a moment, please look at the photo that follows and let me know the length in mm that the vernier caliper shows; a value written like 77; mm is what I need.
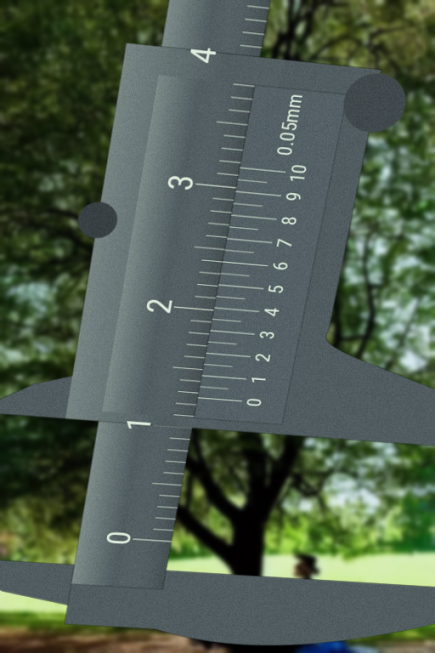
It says 12.6; mm
